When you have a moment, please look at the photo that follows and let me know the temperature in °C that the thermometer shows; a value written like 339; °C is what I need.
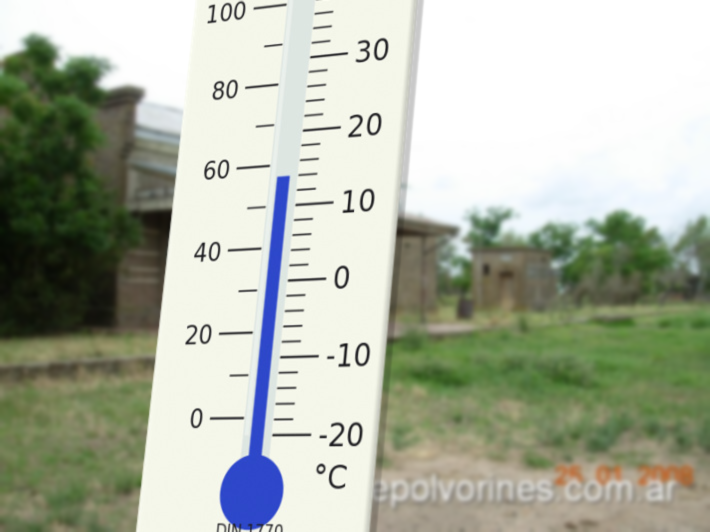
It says 14; °C
